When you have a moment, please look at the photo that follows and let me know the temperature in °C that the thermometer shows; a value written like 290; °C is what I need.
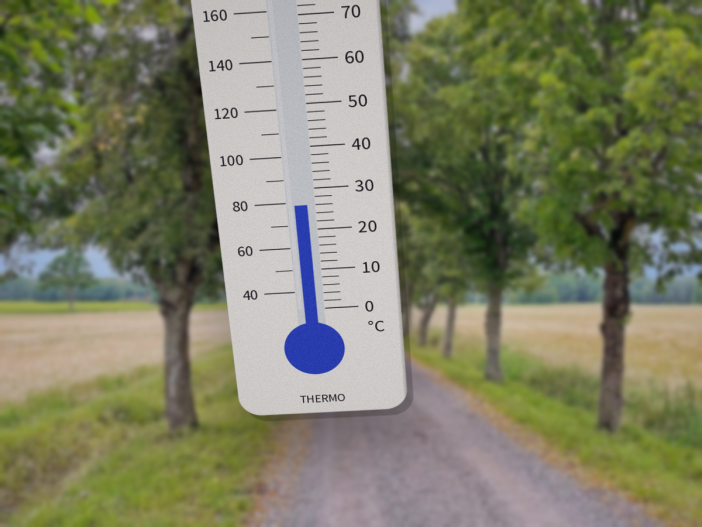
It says 26; °C
